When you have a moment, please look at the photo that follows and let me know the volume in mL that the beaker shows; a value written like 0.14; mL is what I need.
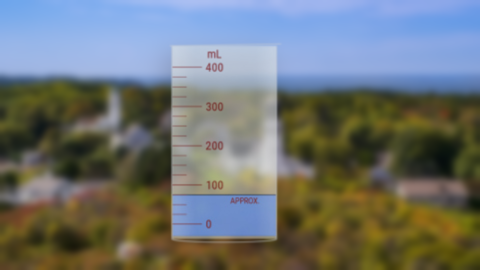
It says 75; mL
